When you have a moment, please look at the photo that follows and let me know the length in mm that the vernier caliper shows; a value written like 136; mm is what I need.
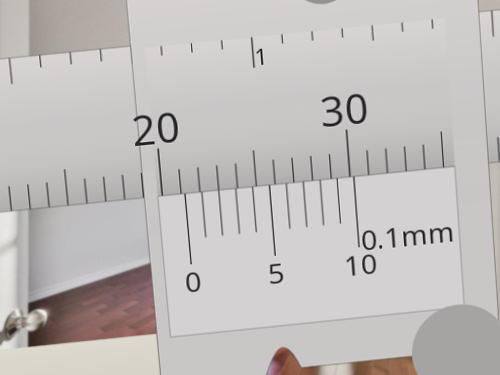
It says 21.2; mm
